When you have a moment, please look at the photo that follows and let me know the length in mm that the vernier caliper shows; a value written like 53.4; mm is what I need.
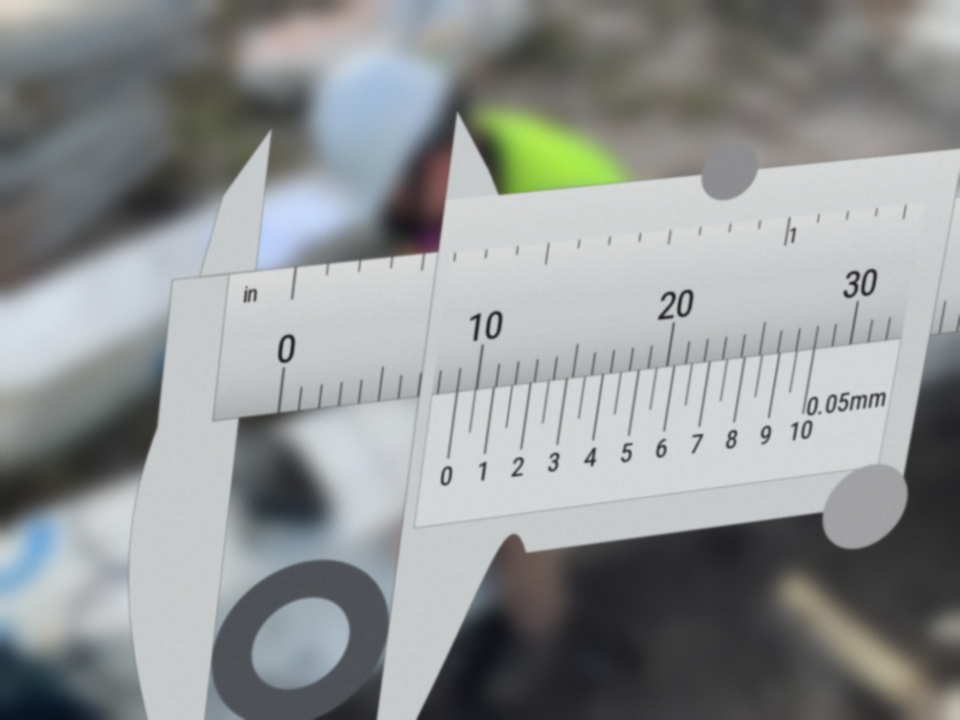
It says 9.0; mm
